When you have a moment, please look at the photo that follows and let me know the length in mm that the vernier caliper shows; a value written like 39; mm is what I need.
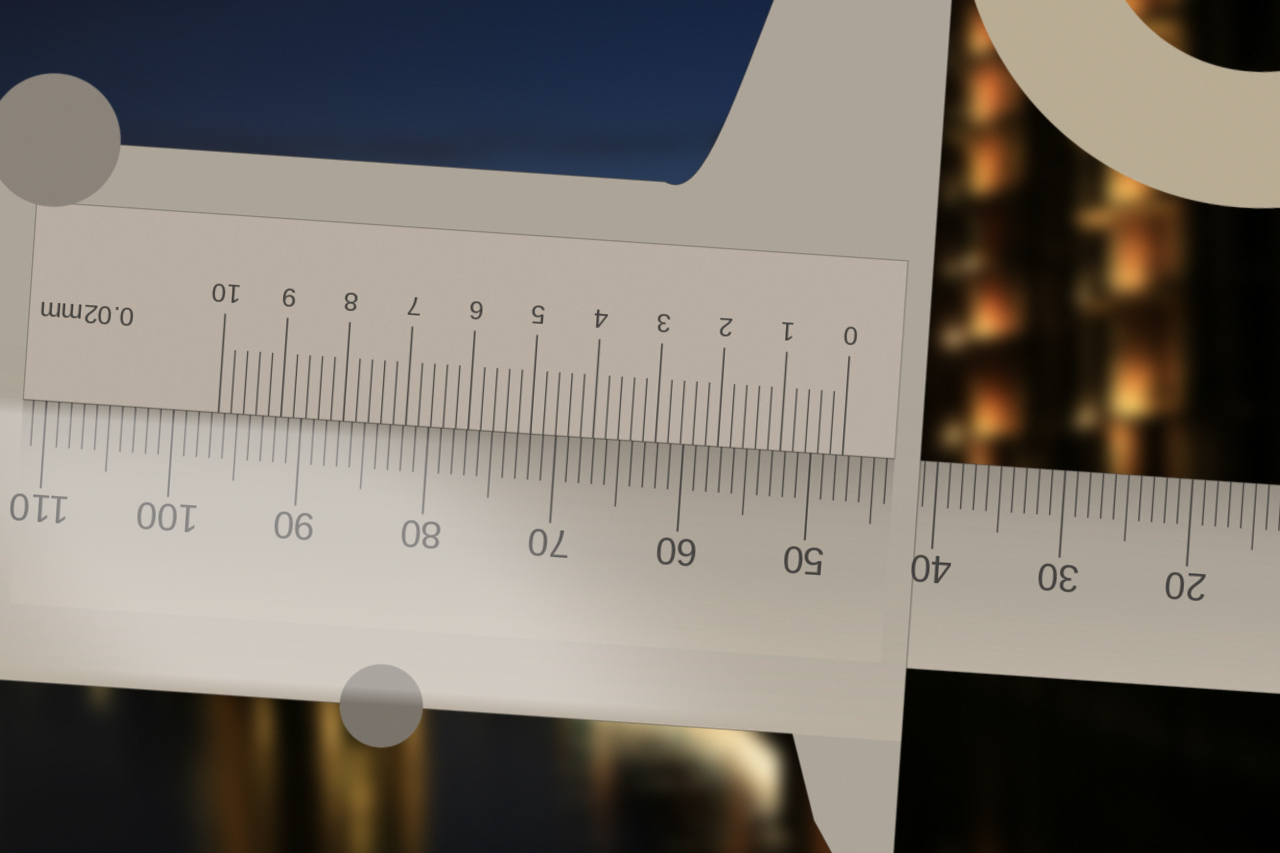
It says 47.5; mm
